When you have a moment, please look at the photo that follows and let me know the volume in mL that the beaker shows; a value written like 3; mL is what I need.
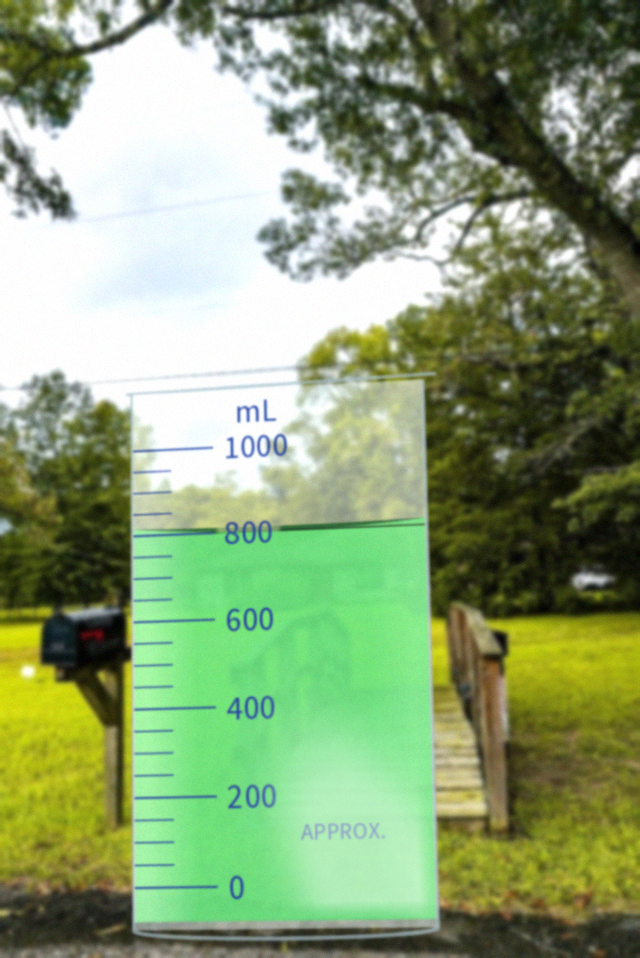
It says 800; mL
